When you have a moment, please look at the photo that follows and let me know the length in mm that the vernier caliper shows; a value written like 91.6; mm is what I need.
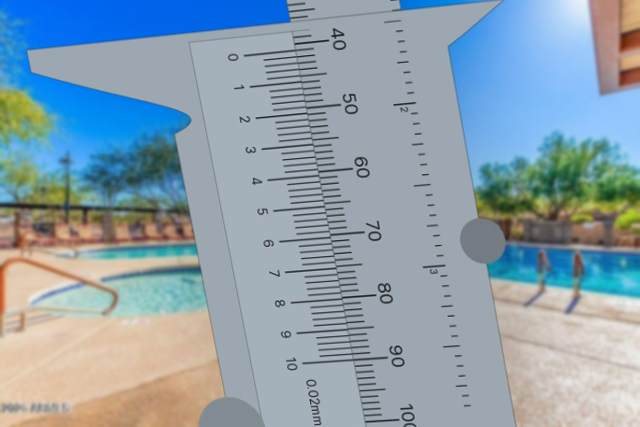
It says 41.0; mm
